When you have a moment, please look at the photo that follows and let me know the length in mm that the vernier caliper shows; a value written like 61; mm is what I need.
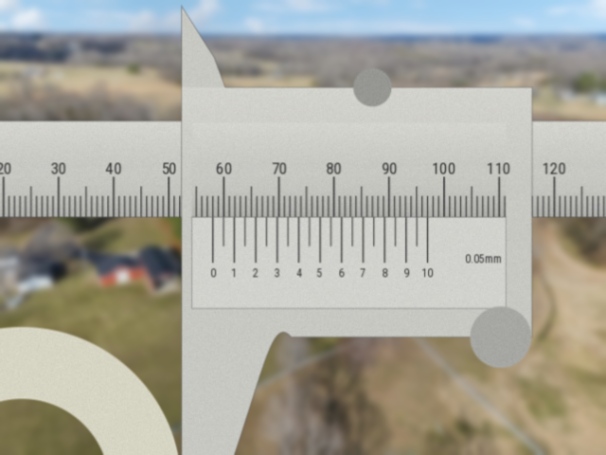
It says 58.0; mm
